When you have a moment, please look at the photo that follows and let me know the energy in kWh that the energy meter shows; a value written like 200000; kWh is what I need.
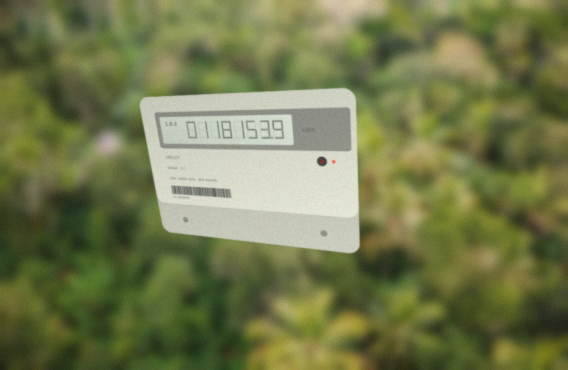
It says 118153.9; kWh
